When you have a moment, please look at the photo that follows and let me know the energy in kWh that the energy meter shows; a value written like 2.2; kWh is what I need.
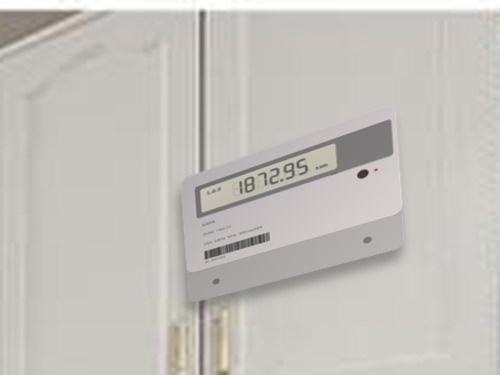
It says 1872.95; kWh
